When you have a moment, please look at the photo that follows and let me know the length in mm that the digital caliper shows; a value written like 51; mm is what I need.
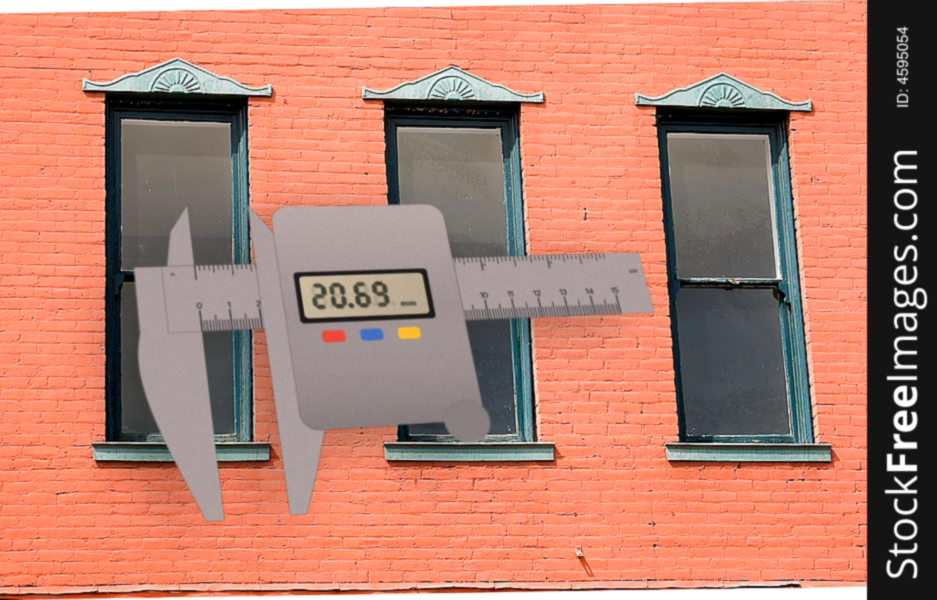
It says 20.69; mm
